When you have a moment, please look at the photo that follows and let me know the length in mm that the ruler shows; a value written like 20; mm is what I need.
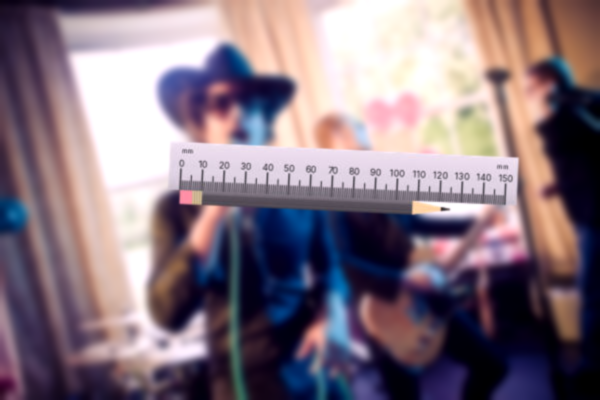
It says 125; mm
